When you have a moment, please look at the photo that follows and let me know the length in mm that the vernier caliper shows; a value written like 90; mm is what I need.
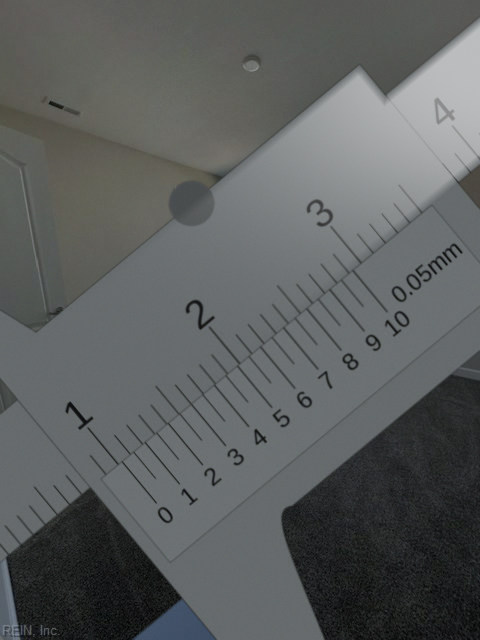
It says 10.3; mm
